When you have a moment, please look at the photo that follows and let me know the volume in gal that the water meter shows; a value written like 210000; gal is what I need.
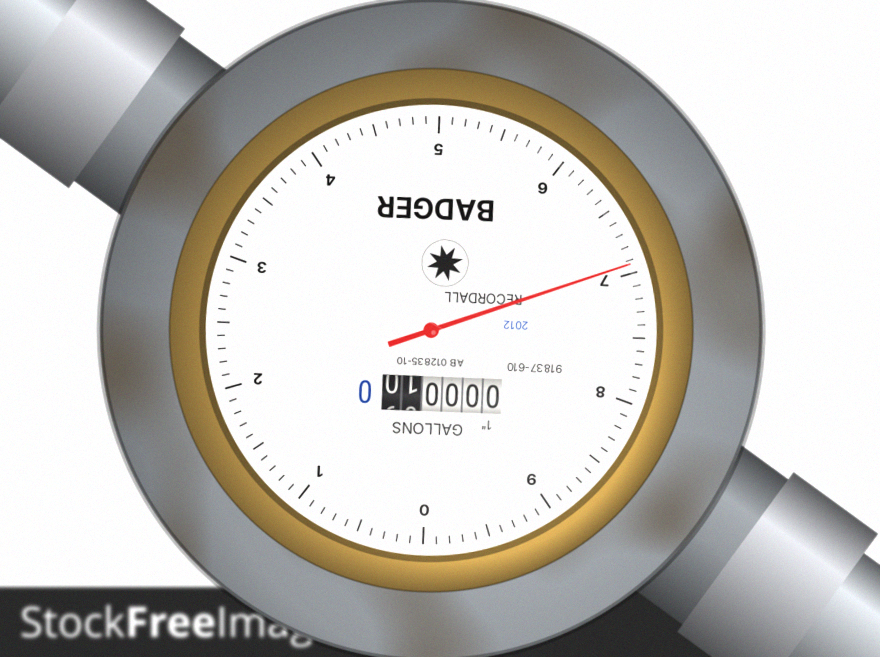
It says 96.9; gal
